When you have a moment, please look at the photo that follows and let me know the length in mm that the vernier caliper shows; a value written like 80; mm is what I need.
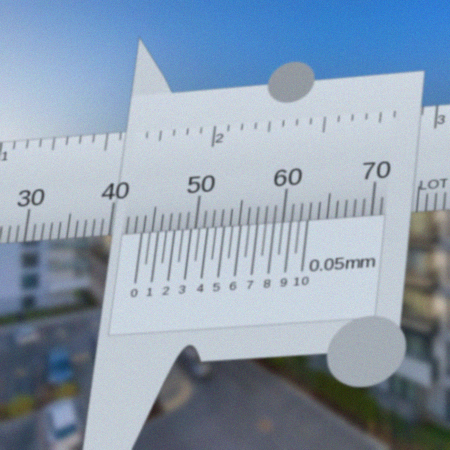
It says 43.8; mm
